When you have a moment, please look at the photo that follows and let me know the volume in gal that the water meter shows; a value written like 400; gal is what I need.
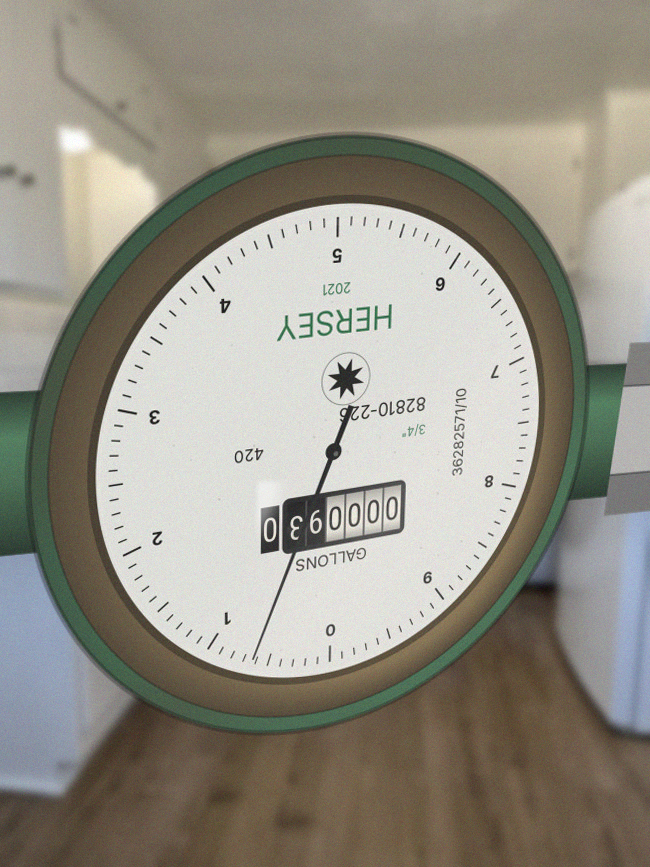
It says 930.6; gal
